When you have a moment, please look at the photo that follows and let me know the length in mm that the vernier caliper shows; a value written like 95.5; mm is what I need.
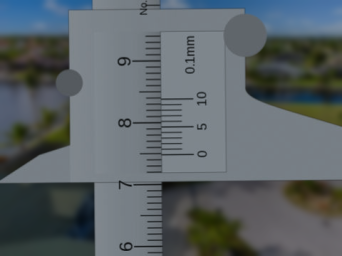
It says 74.8; mm
